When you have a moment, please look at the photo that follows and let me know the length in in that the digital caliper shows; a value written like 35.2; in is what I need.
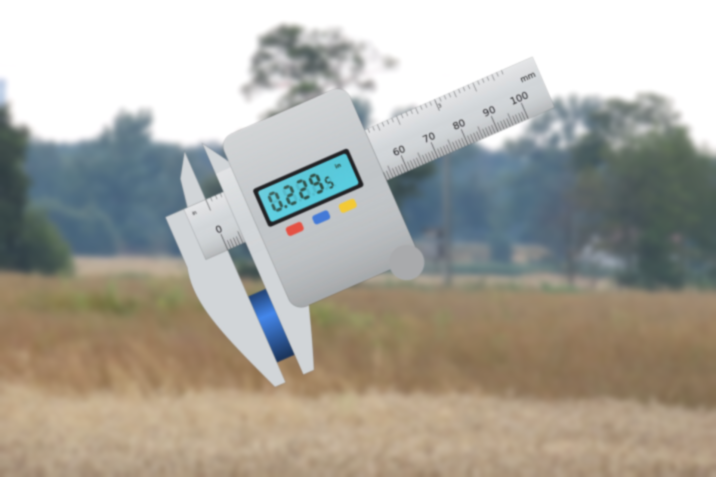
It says 0.2295; in
